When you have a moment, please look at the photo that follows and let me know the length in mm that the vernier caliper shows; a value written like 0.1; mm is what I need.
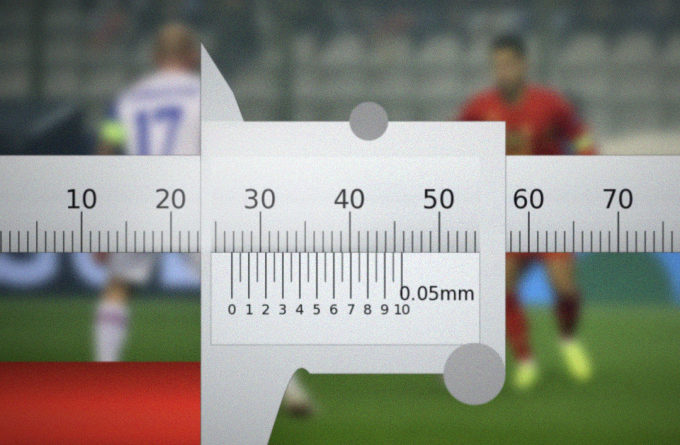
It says 26.8; mm
